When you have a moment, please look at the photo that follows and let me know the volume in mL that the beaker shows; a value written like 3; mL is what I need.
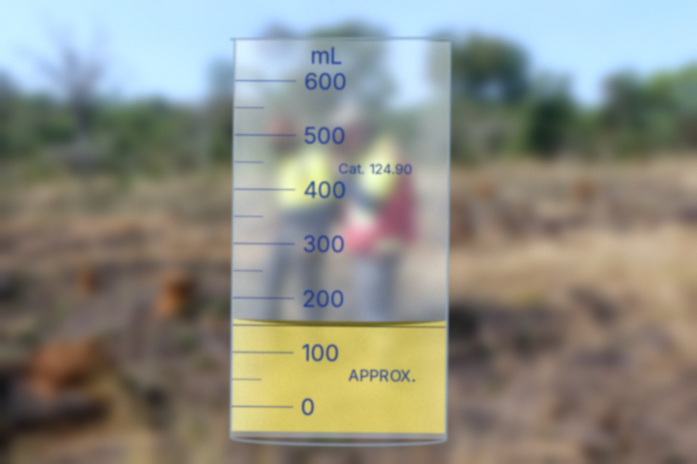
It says 150; mL
